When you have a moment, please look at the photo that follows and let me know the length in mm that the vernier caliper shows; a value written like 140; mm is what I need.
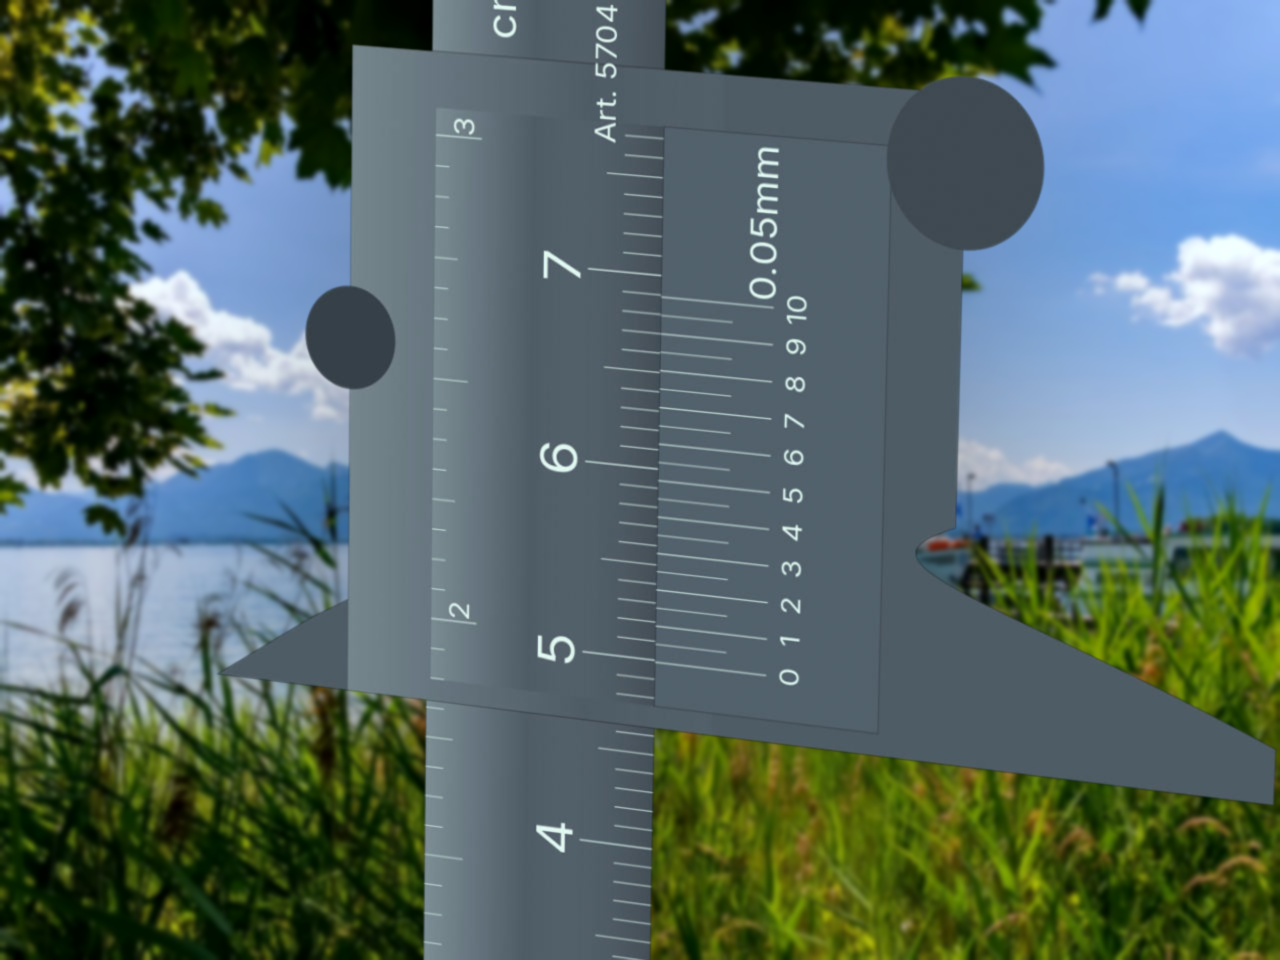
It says 49.9; mm
